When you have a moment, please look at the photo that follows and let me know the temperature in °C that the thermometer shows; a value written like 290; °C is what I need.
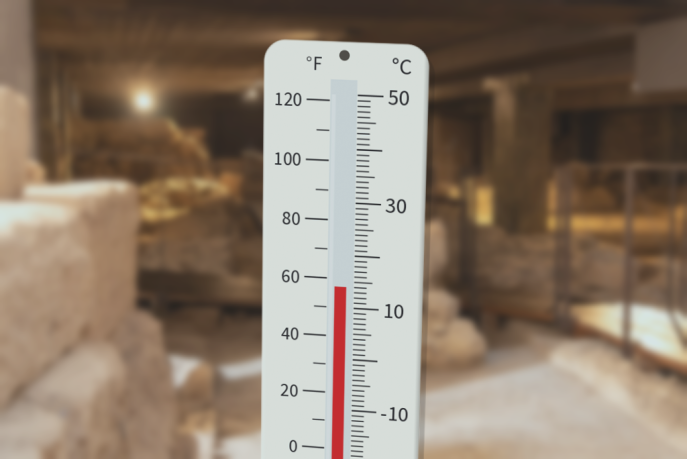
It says 14; °C
